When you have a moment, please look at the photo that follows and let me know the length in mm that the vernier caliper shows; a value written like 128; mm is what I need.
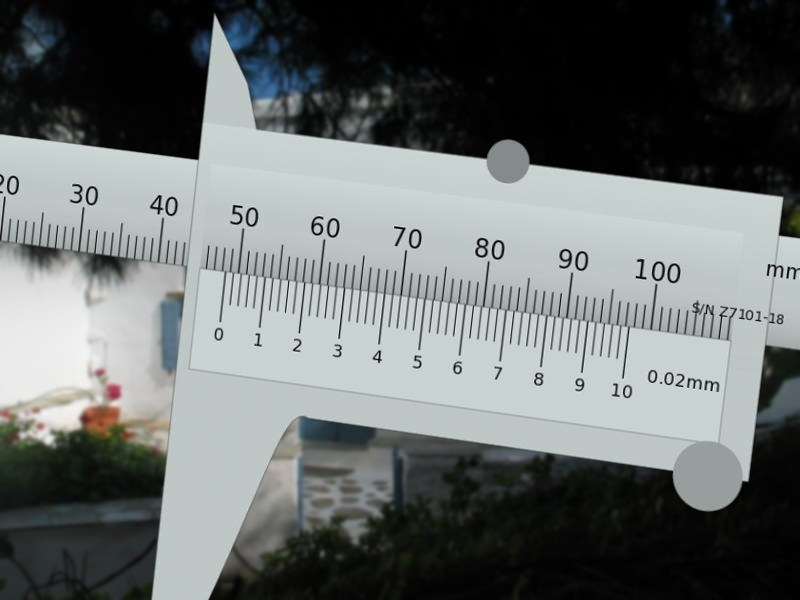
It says 48.4; mm
